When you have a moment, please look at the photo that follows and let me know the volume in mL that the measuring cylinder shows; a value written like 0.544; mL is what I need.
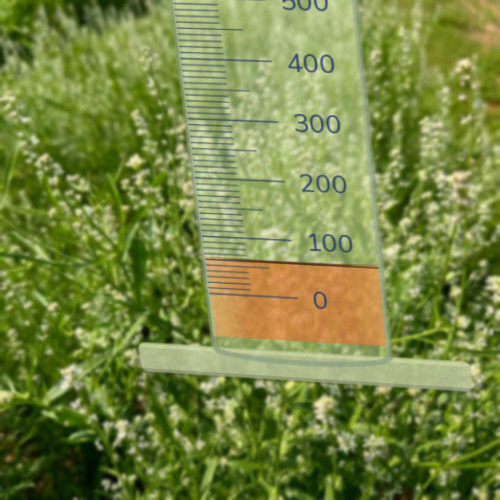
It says 60; mL
